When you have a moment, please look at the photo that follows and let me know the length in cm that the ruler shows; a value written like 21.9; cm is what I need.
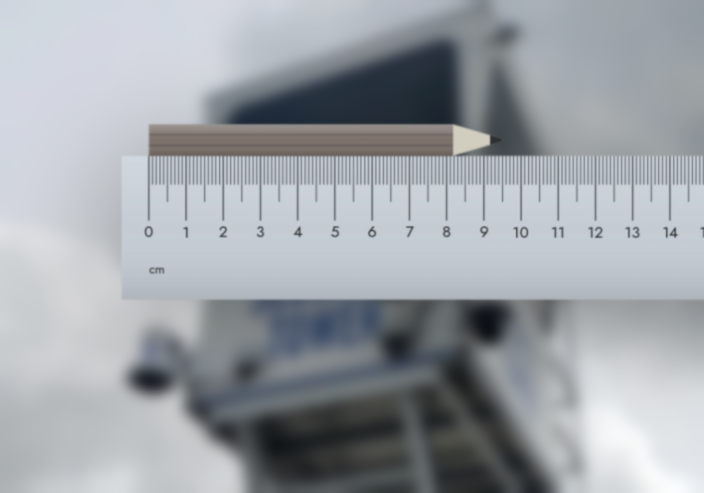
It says 9.5; cm
